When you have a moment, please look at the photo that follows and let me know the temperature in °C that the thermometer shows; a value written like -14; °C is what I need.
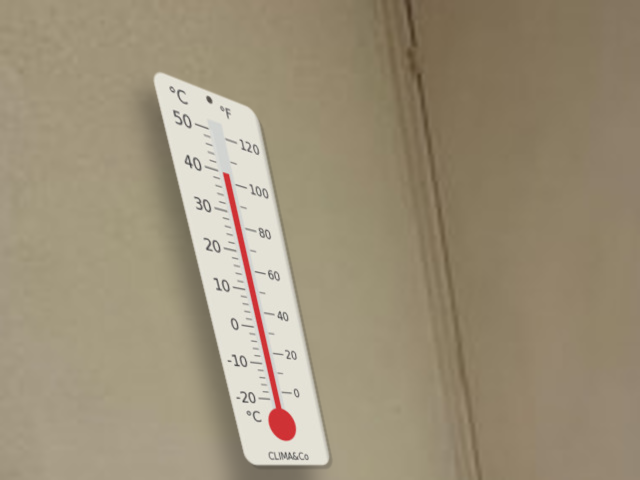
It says 40; °C
